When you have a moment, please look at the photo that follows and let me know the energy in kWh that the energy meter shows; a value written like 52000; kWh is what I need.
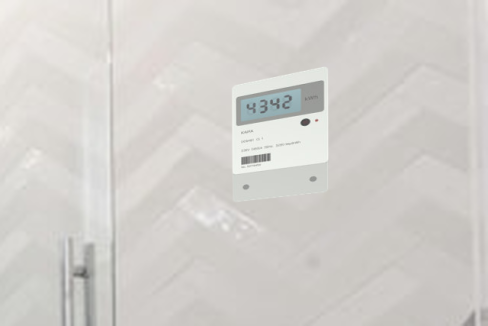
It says 4342; kWh
